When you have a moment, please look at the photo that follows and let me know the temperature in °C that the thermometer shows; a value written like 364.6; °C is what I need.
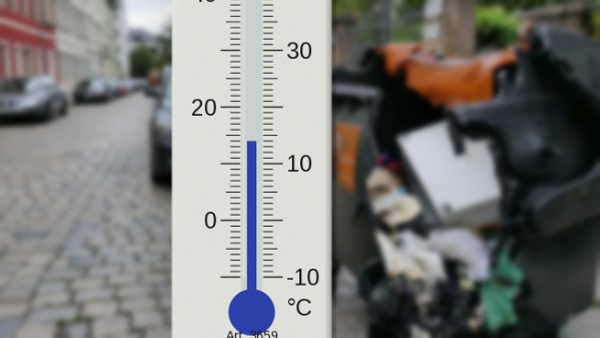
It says 14; °C
